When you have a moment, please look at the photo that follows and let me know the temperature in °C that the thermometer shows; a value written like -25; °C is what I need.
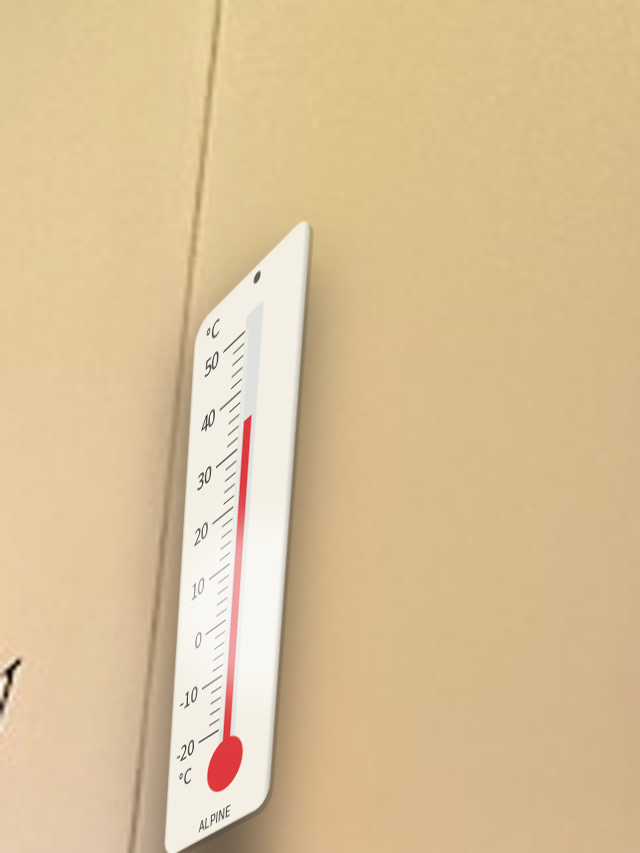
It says 34; °C
